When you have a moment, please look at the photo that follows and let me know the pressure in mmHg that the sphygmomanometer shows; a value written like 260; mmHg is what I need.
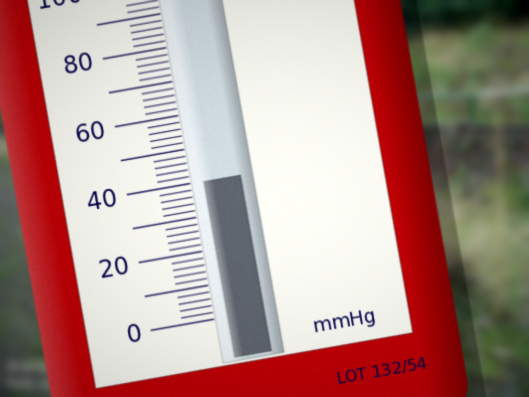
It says 40; mmHg
